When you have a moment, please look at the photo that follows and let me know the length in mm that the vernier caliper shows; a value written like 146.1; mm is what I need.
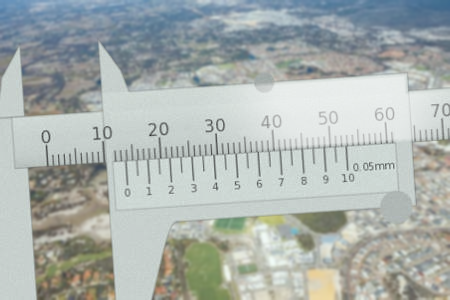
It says 13.8; mm
